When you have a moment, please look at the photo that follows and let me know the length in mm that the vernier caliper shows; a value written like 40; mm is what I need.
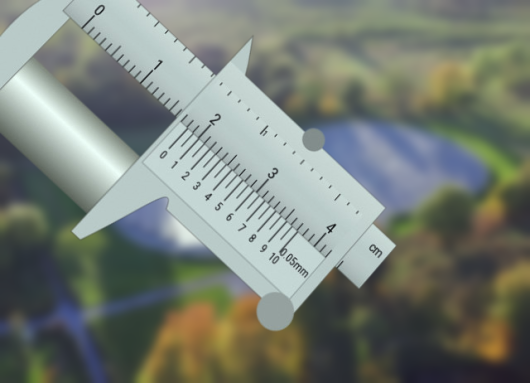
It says 18.2; mm
